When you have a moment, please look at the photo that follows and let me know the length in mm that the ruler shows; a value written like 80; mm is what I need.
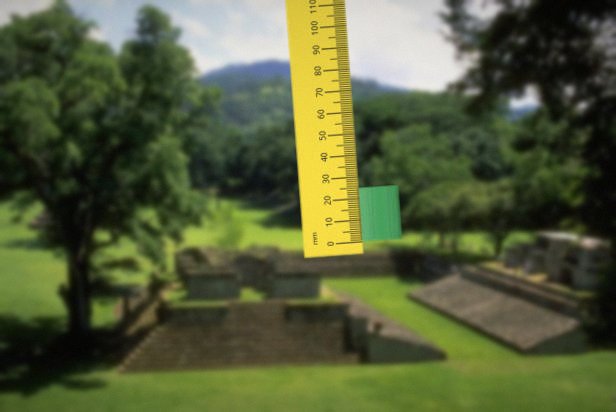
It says 25; mm
